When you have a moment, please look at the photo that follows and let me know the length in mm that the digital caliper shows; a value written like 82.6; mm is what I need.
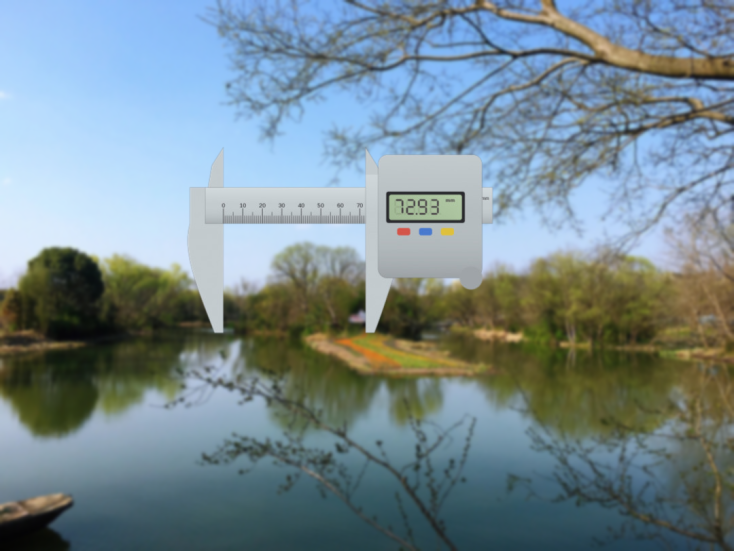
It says 72.93; mm
